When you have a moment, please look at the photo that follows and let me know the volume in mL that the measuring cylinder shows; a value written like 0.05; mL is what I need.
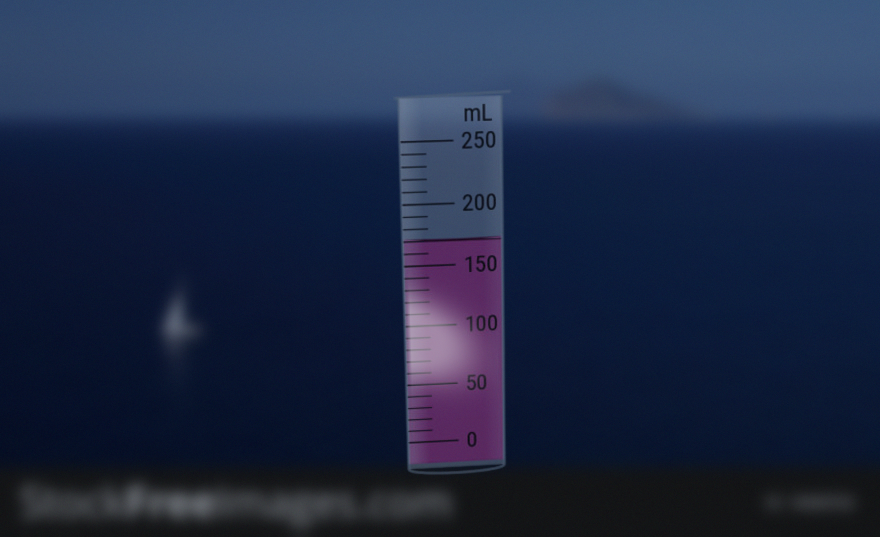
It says 170; mL
